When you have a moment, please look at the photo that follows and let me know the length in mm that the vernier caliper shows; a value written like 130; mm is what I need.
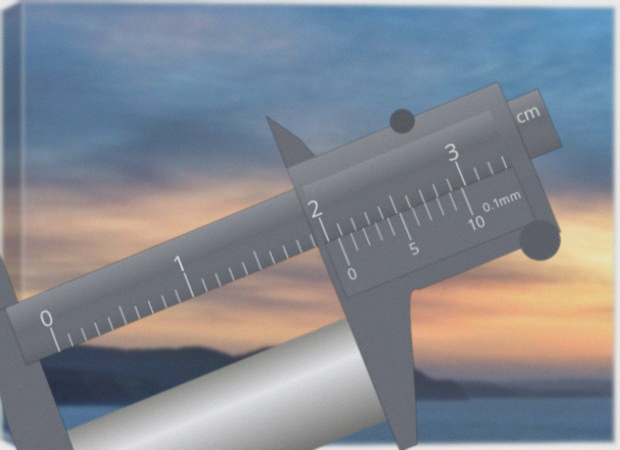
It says 20.7; mm
